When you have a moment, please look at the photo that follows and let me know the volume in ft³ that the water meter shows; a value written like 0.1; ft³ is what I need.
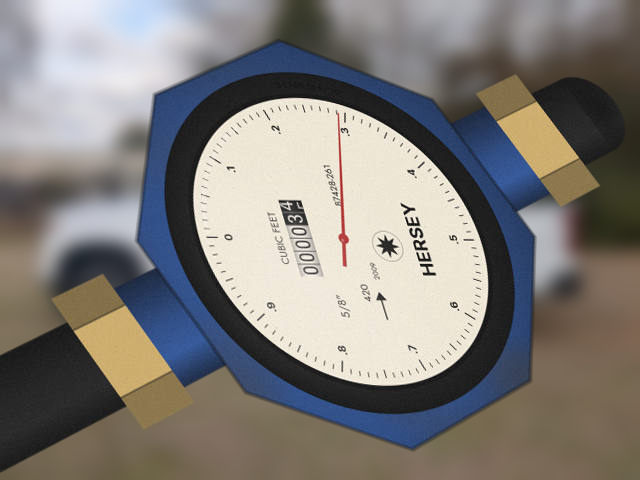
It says 34.29; ft³
